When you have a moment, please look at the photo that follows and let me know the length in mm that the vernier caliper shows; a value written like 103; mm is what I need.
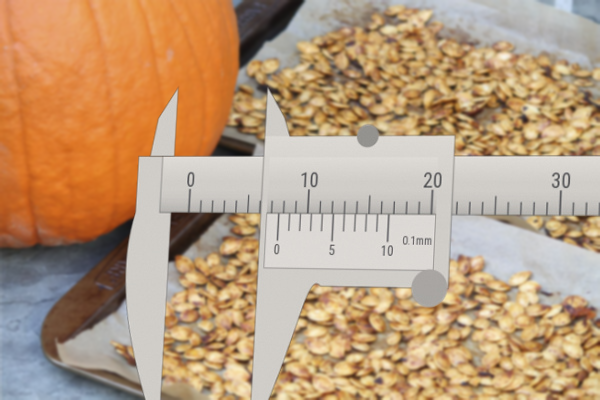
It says 7.6; mm
